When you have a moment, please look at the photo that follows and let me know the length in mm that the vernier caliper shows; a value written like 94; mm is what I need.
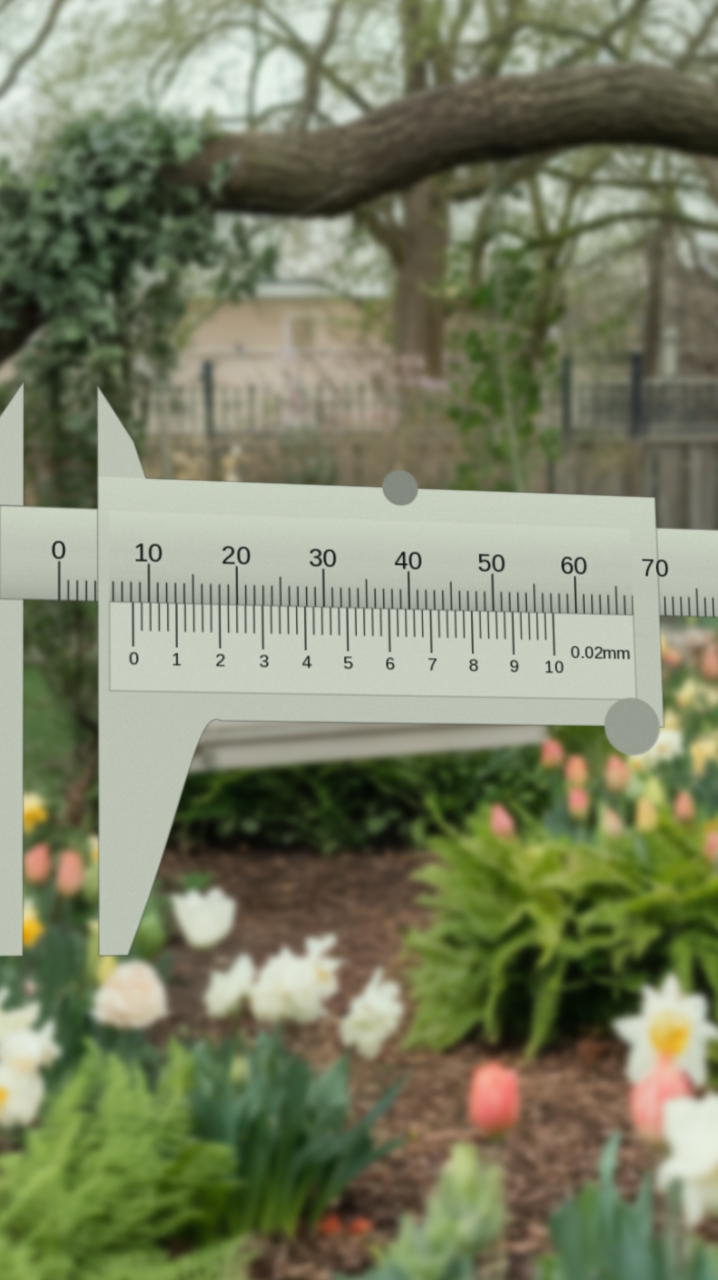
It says 8.2; mm
